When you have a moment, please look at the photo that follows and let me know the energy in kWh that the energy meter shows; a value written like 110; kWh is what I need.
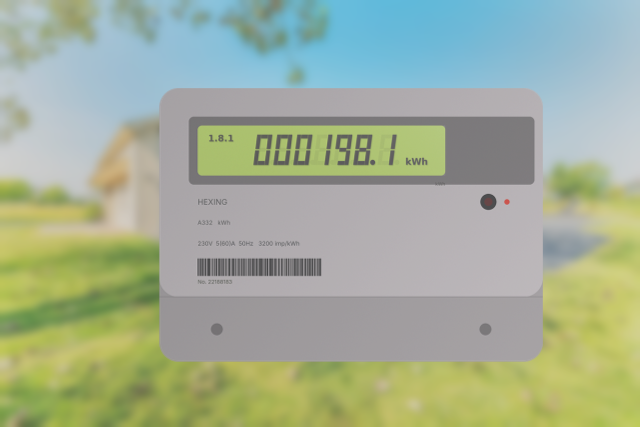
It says 198.1; kWh
